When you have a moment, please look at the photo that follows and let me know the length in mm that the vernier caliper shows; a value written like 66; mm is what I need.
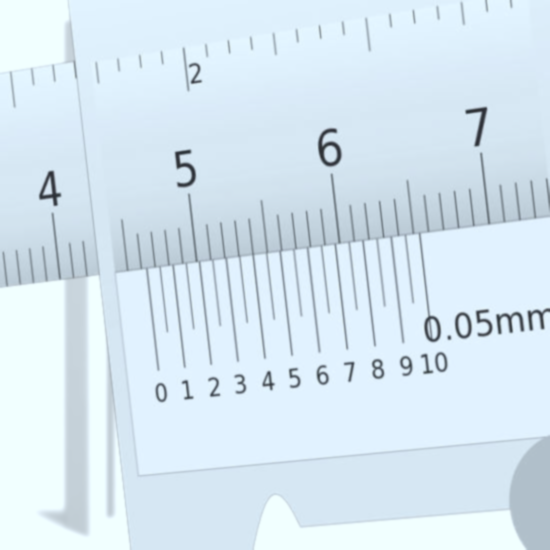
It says 46.4; mm
